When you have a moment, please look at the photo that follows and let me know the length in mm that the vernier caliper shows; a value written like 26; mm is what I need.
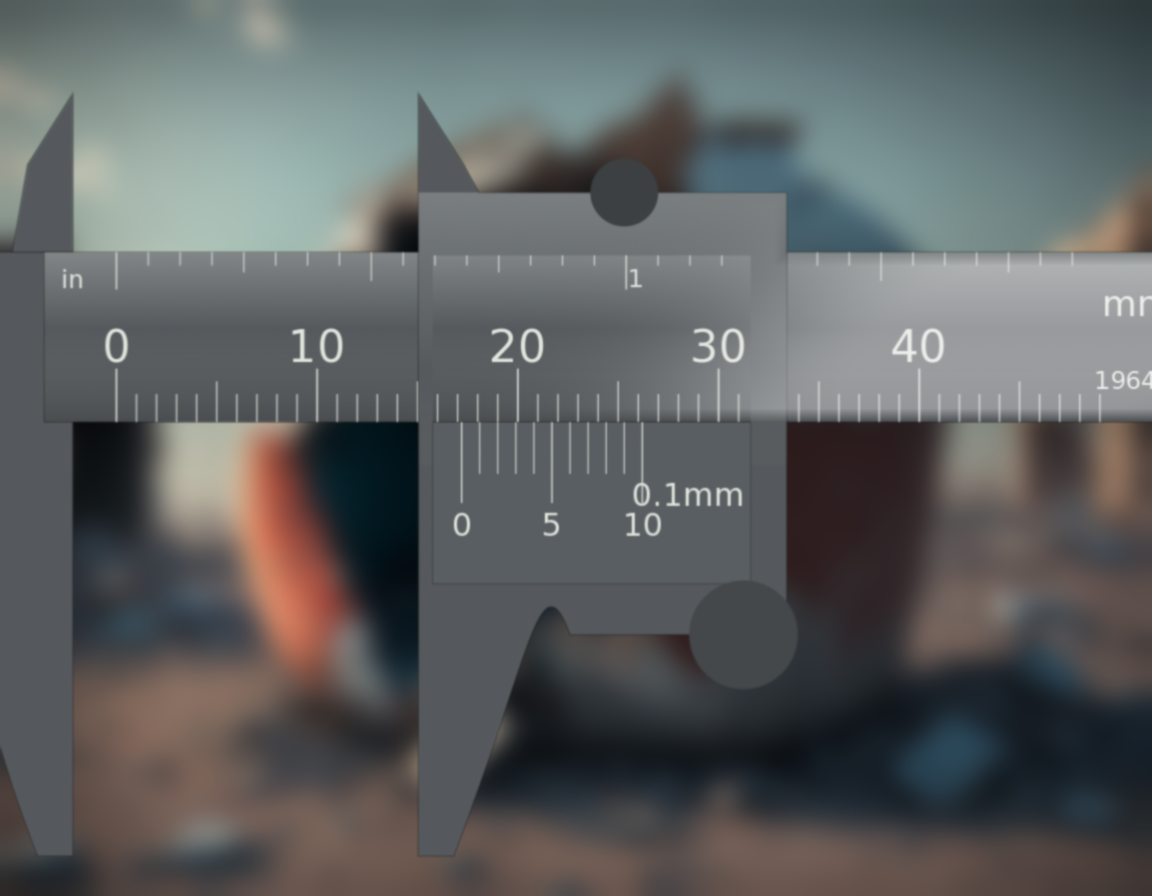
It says 17.2; mm
